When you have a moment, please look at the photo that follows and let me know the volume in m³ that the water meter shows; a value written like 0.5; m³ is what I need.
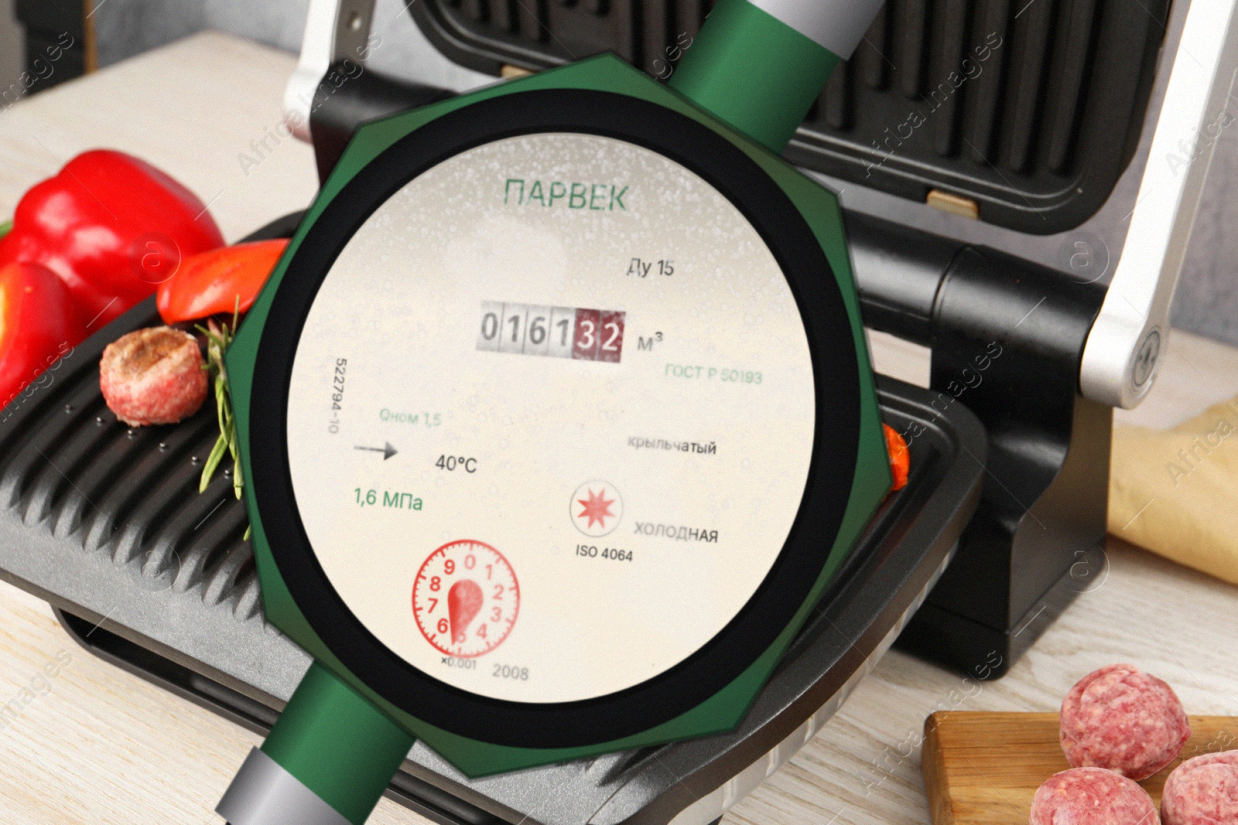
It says 161.325; m³
